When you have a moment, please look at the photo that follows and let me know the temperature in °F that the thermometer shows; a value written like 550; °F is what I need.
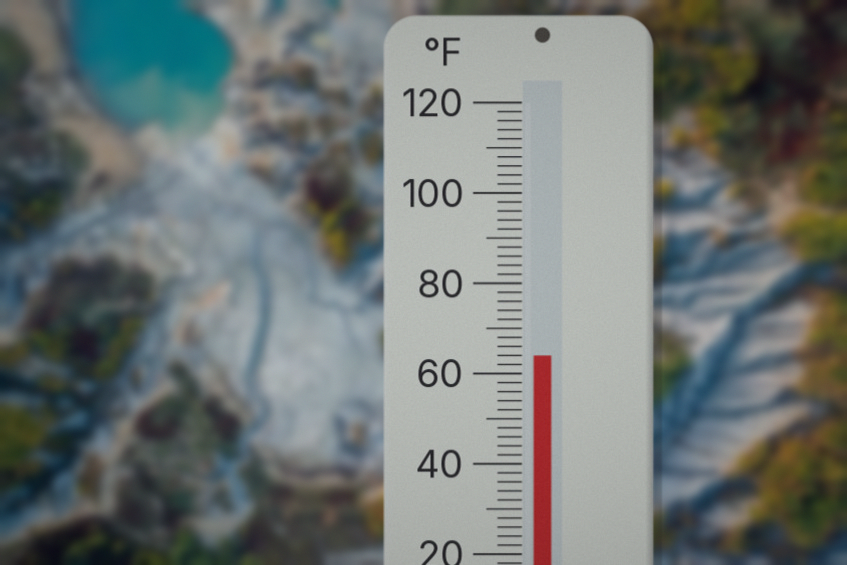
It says 64; °F
